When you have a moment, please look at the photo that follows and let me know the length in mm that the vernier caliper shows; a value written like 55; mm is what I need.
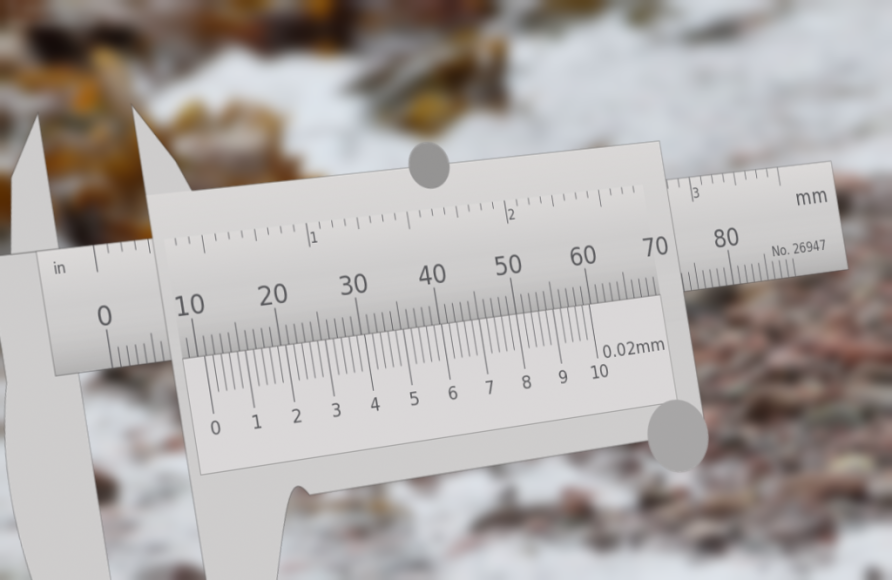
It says 10.8; mm
